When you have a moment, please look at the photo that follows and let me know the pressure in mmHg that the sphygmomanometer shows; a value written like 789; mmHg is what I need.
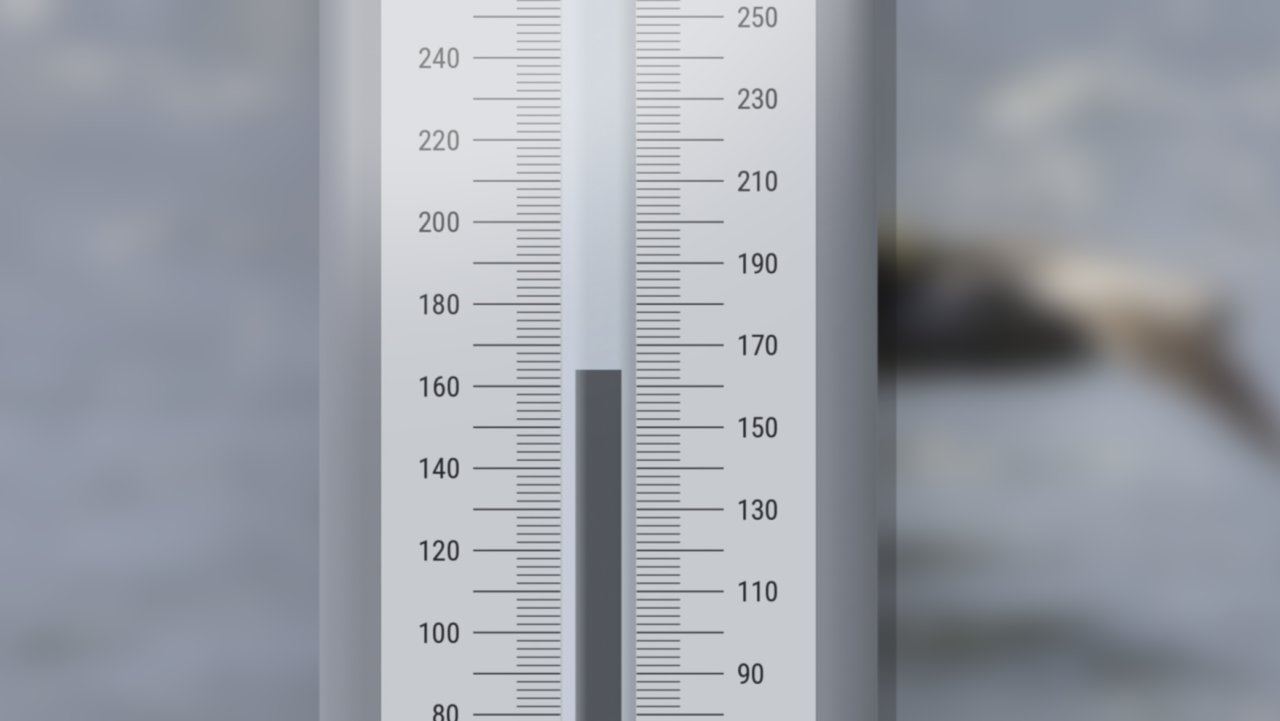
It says 164; mmHg
